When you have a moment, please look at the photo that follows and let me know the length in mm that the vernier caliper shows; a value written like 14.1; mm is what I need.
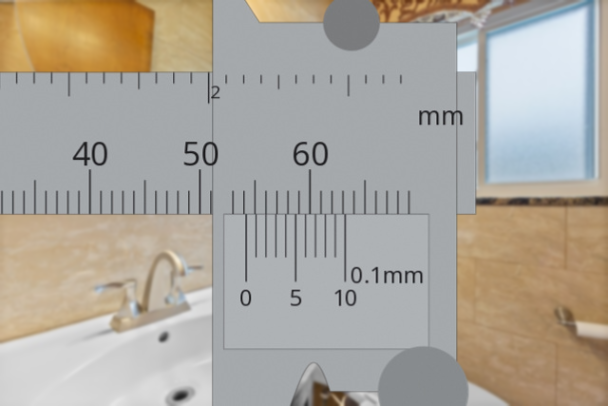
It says 54.2; mm
